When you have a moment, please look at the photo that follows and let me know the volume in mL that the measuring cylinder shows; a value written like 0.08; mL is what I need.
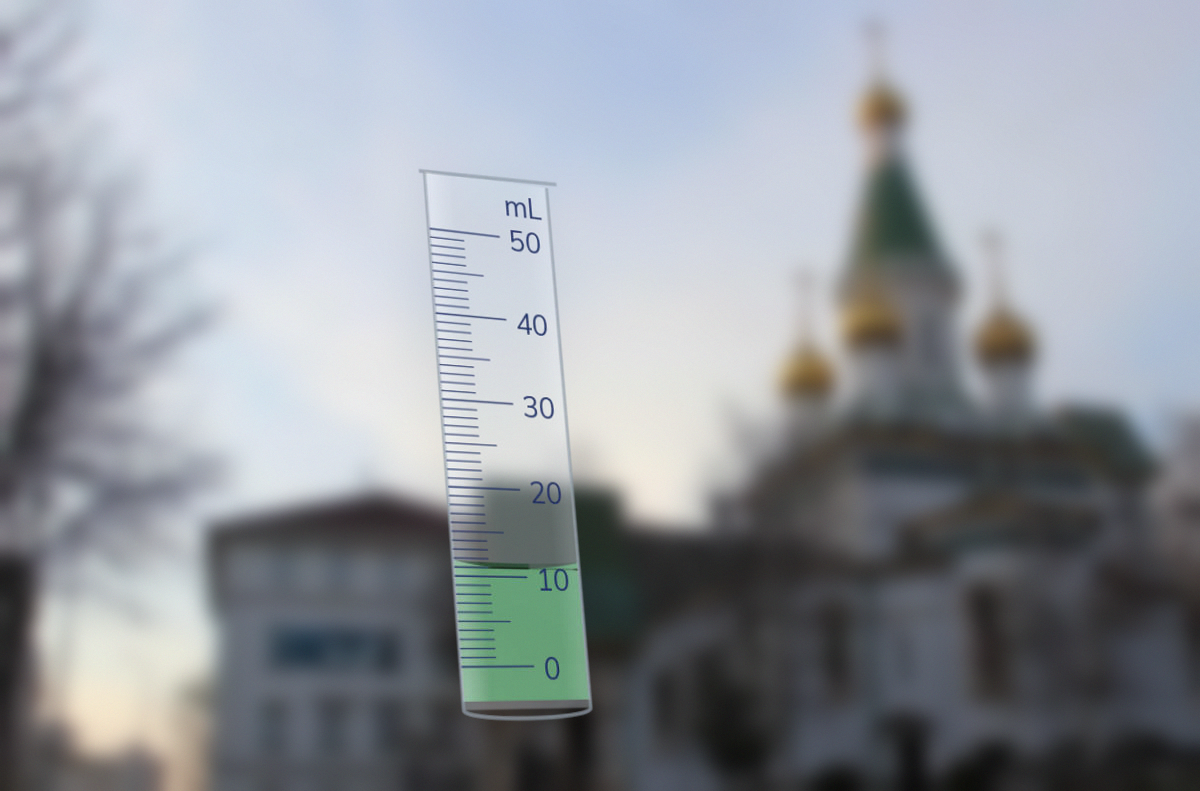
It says 11; mL
